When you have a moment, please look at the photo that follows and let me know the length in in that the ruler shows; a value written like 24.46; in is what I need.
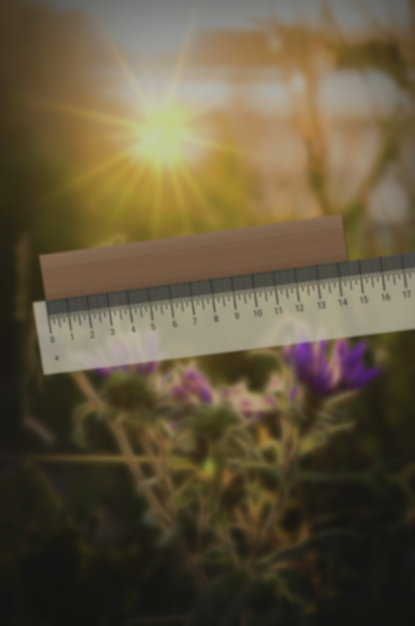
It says 14.5; in
